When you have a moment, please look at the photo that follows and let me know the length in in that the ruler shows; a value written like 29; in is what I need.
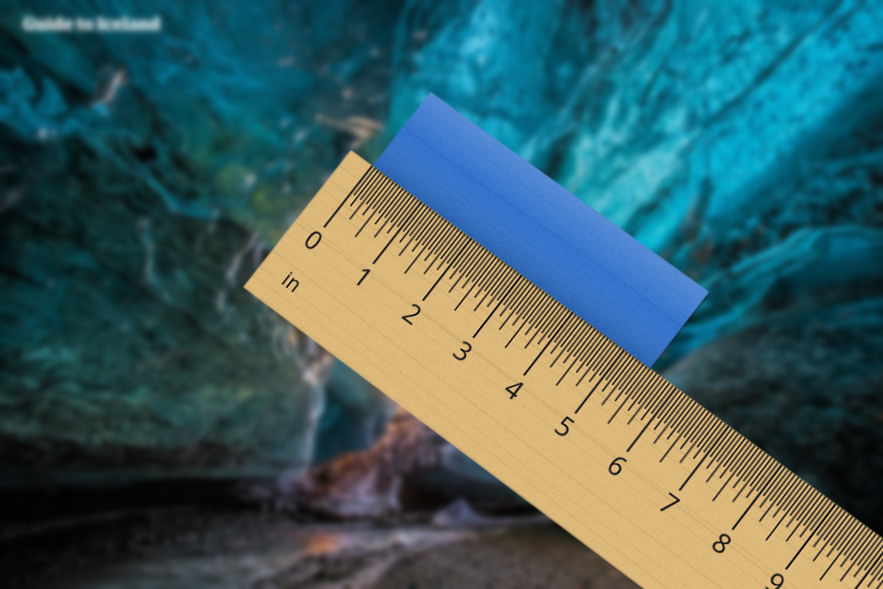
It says 5.5; in
